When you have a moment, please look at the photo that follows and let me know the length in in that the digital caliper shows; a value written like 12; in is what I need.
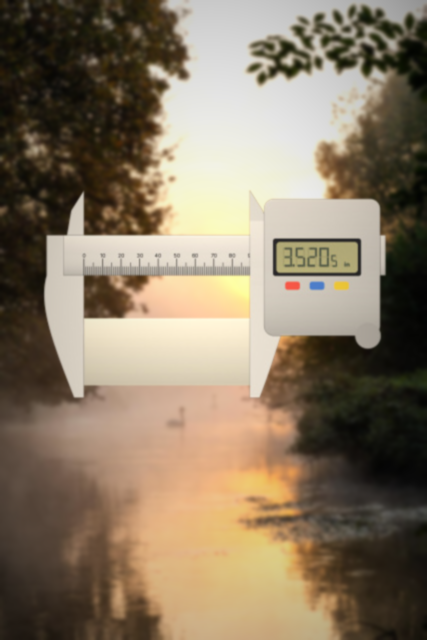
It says 3.5205; in
